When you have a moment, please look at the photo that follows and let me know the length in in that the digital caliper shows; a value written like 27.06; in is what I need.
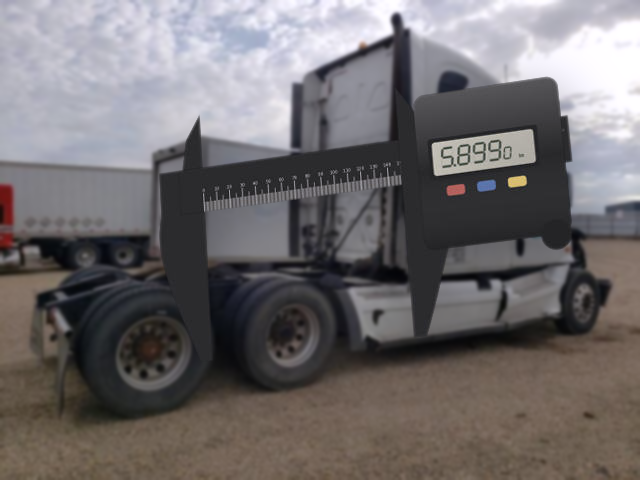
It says 5.8990; in
